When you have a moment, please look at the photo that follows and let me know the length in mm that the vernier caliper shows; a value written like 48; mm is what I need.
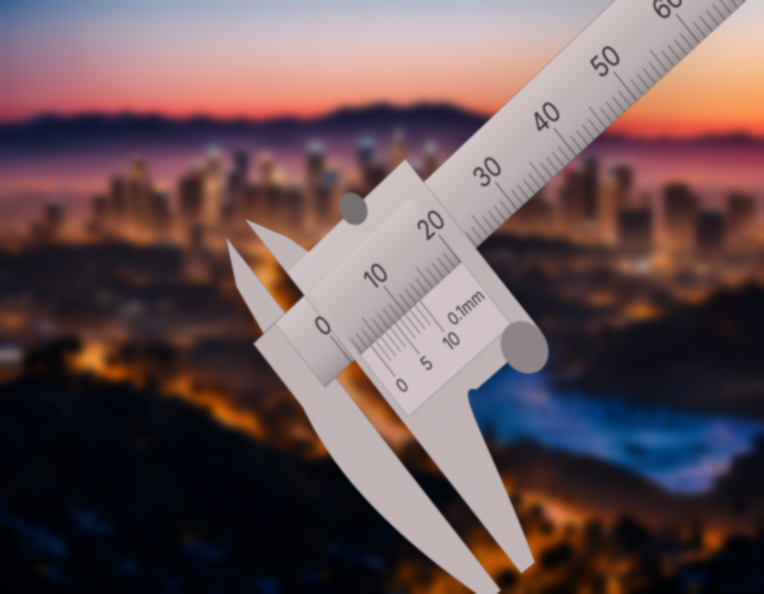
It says 3.6; mm
